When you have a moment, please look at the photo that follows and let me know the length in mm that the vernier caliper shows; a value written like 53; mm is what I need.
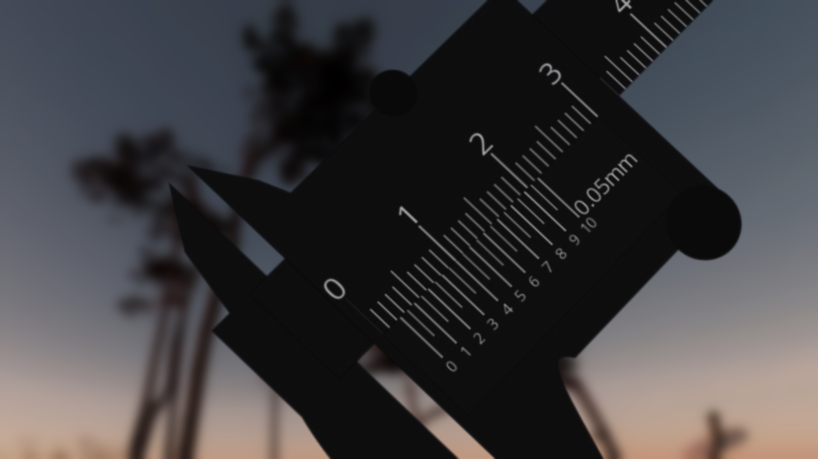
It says 2.4; mm
